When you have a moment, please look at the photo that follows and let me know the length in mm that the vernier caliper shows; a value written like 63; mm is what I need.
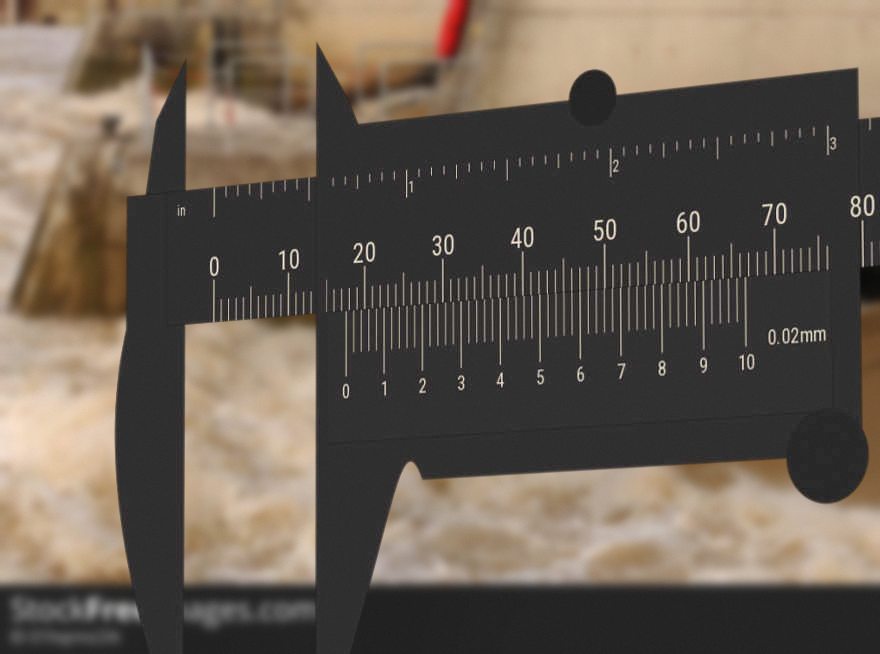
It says 17.6; mm
